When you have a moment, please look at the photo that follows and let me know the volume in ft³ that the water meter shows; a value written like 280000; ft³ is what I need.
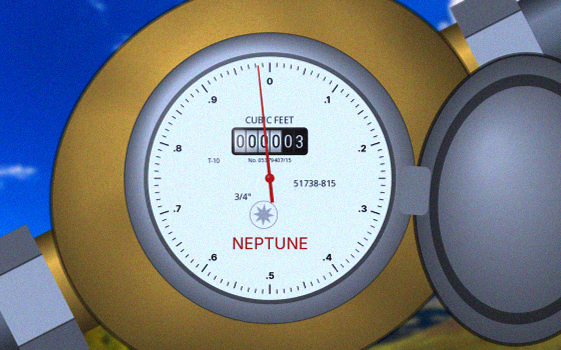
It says 2.98; ft³
